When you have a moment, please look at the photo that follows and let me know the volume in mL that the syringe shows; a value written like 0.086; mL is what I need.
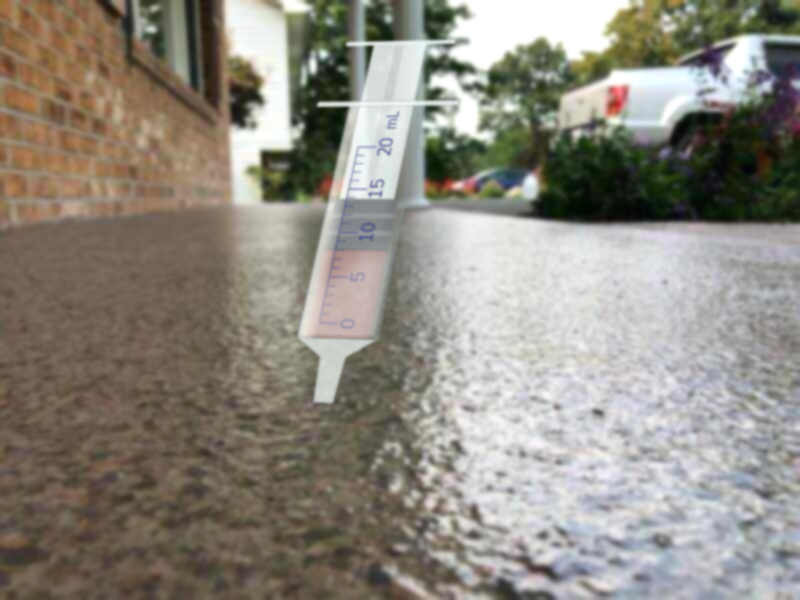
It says 8; mL
